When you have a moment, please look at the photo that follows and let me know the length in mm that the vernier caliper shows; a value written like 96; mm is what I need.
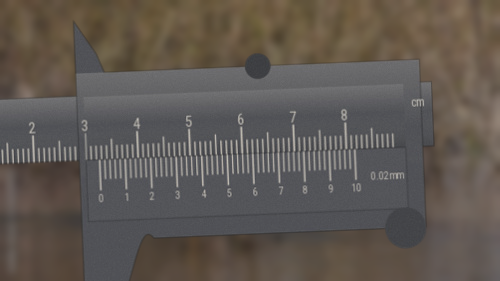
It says 32.6; mm
